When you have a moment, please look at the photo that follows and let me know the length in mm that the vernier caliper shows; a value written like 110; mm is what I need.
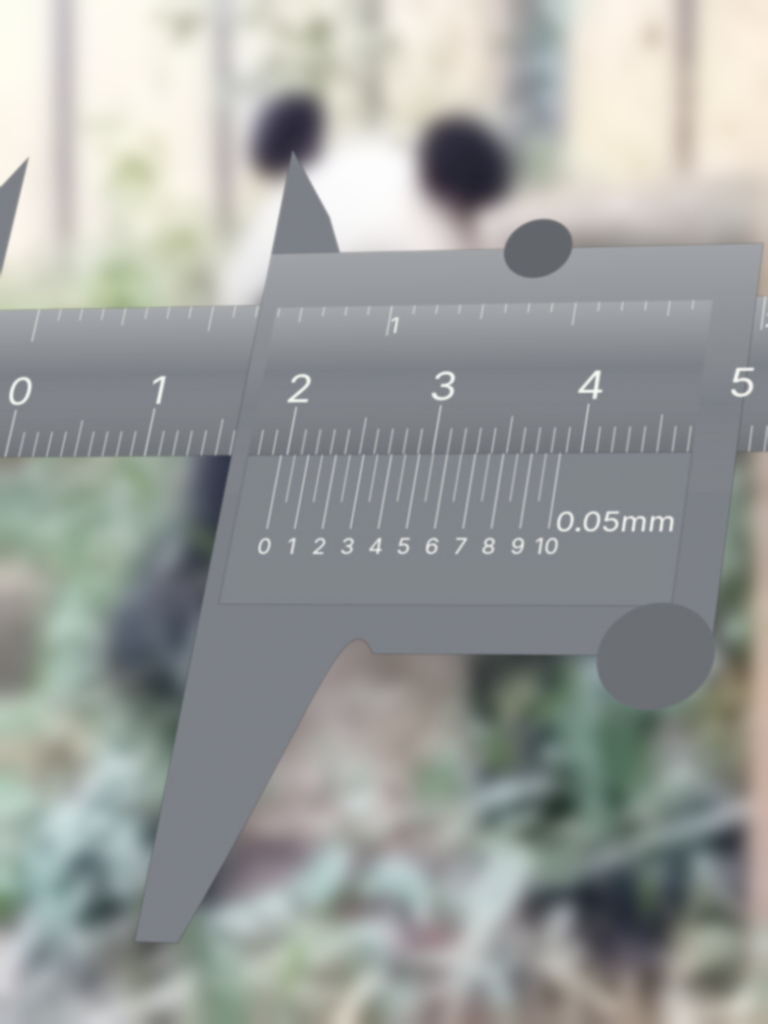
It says 19.6; mm
